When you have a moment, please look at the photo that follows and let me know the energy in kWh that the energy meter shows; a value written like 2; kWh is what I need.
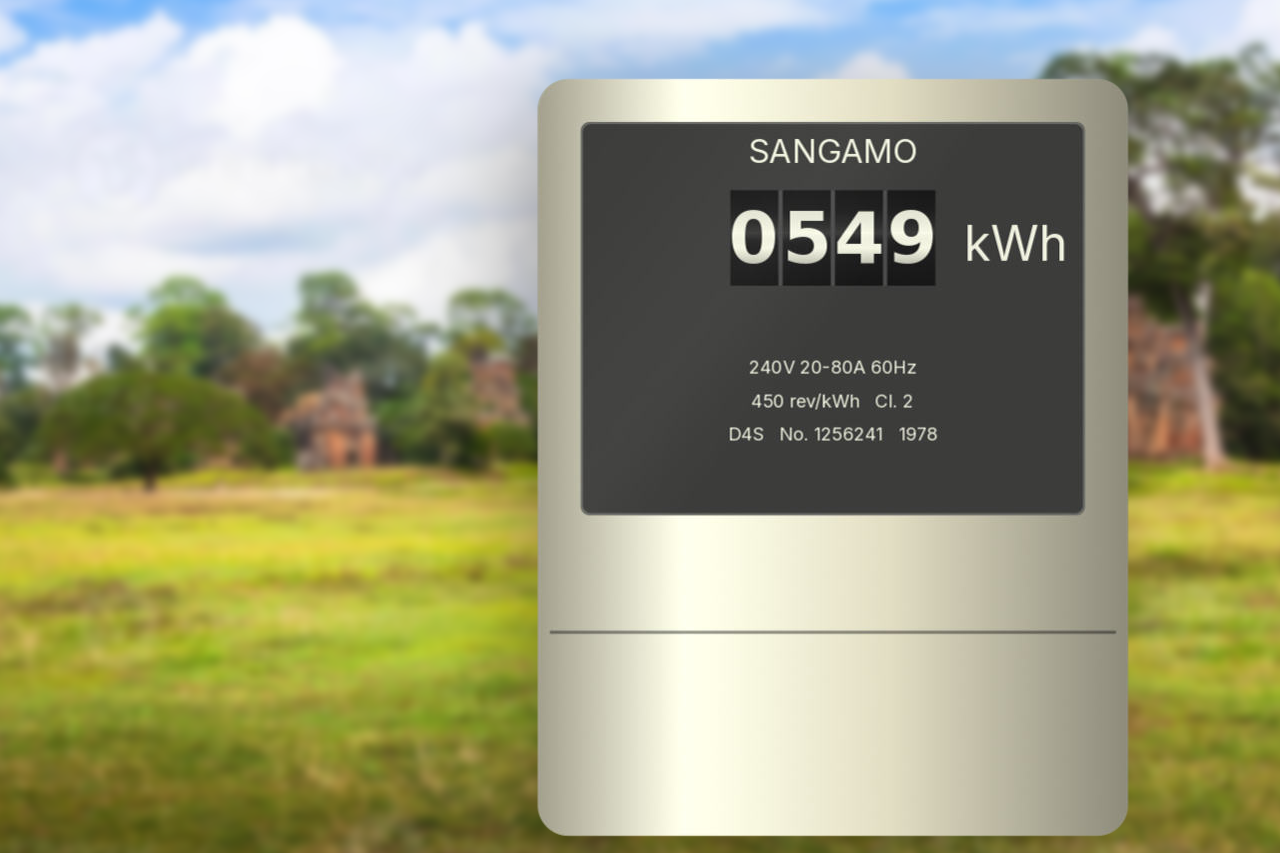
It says 549; kWh
